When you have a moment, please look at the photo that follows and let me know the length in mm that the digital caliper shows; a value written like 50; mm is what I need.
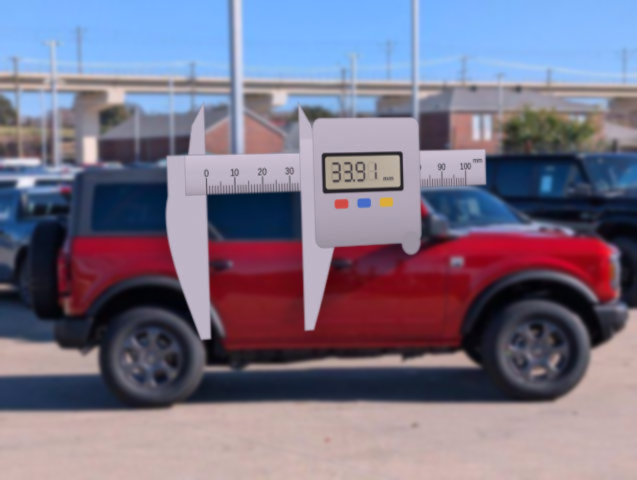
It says 33.91; mm
